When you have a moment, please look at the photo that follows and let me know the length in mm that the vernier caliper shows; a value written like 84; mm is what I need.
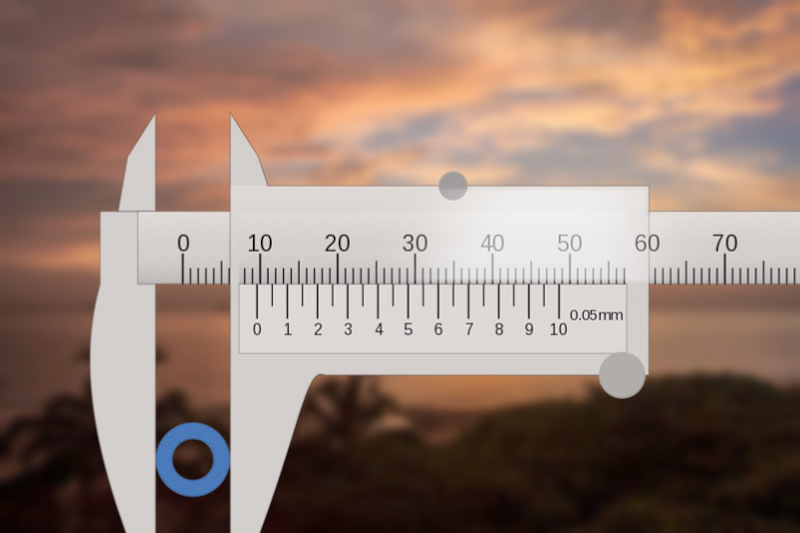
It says 9.6; mm
